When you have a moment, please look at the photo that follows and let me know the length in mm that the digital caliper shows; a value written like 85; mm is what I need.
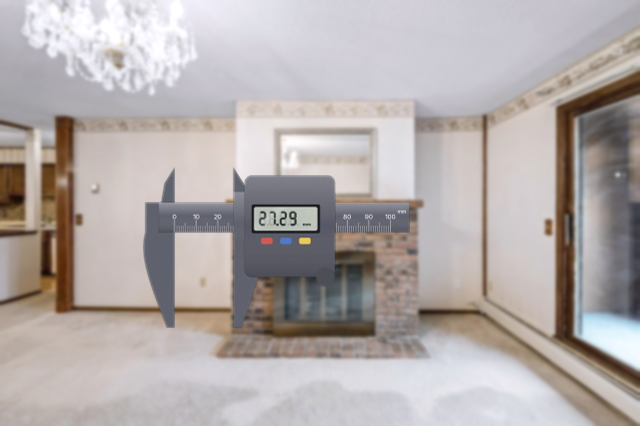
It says 27.29; mm
